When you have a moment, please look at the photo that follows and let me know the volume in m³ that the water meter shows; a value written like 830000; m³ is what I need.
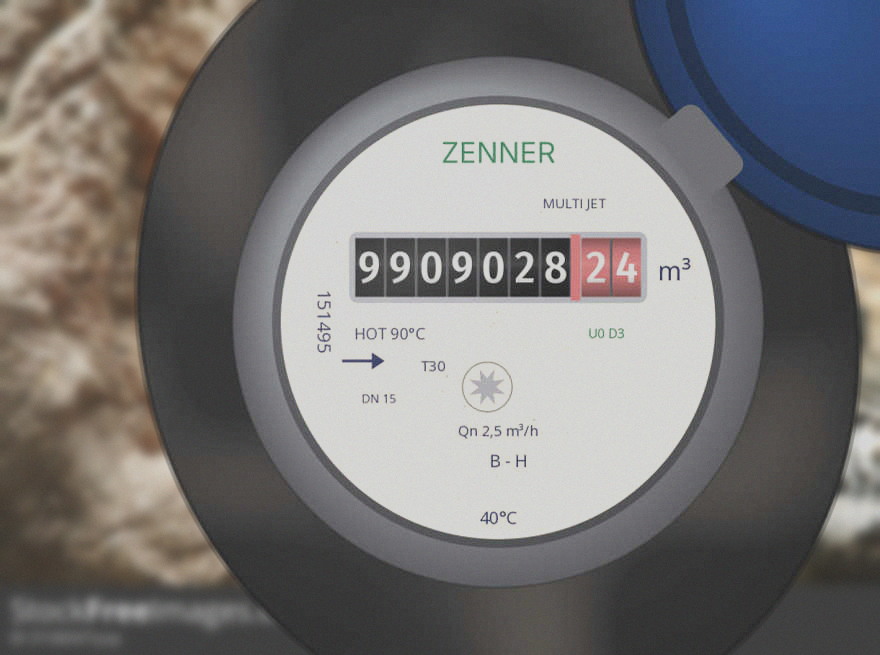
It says 9909028.24; m³
